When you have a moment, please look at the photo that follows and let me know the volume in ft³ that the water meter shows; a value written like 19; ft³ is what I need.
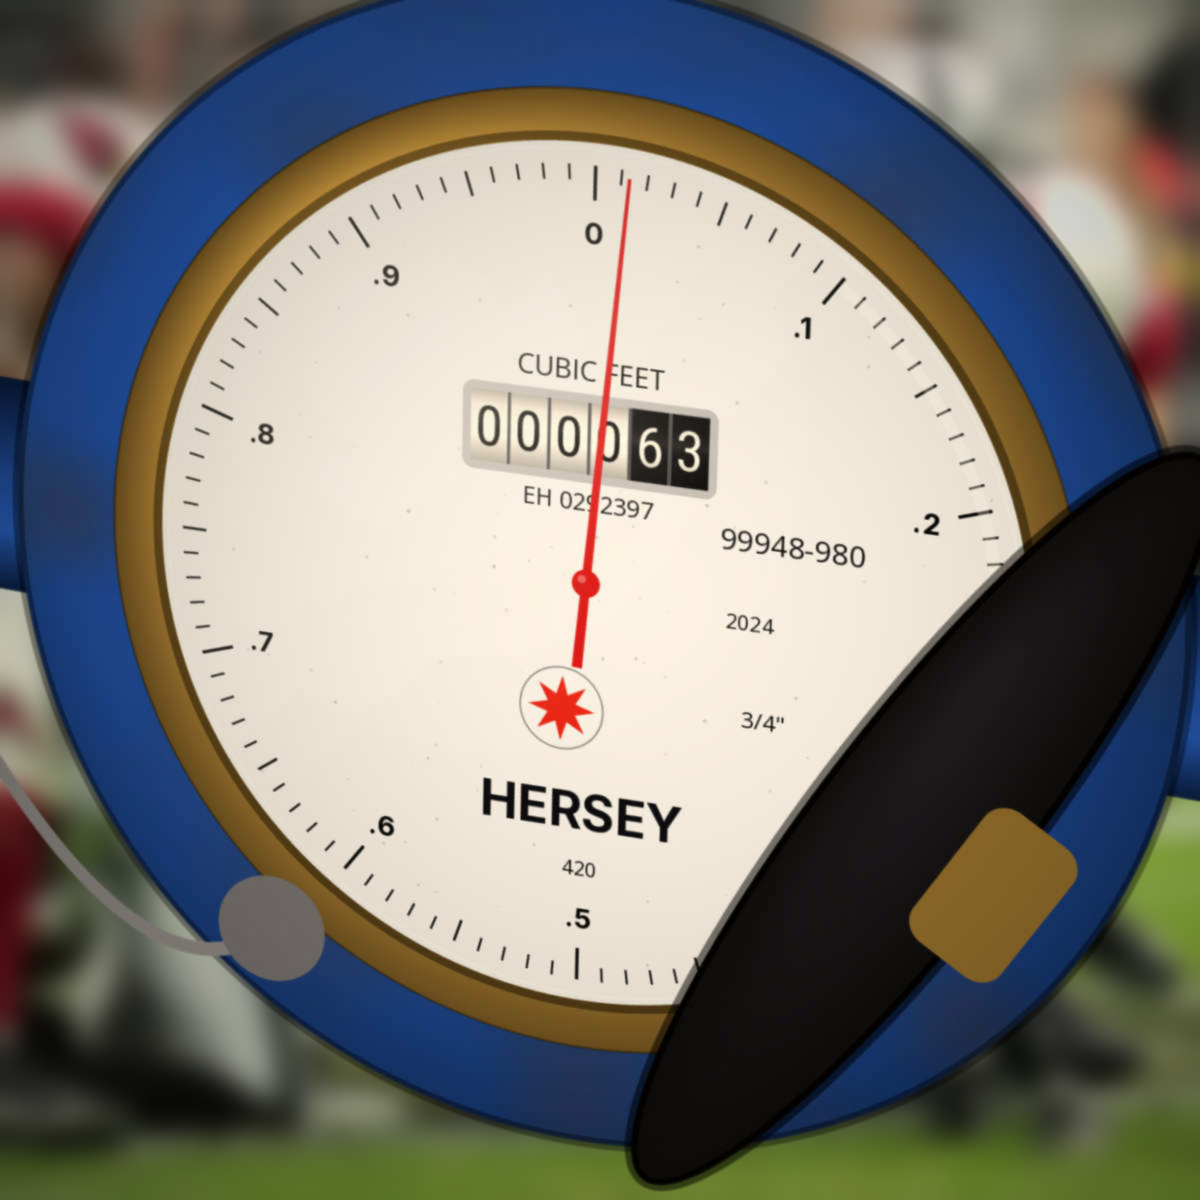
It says 63.01; ft³
